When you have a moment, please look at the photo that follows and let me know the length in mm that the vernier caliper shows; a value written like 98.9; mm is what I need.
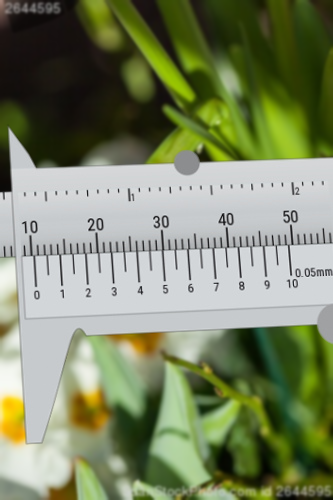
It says 10.4; mm
